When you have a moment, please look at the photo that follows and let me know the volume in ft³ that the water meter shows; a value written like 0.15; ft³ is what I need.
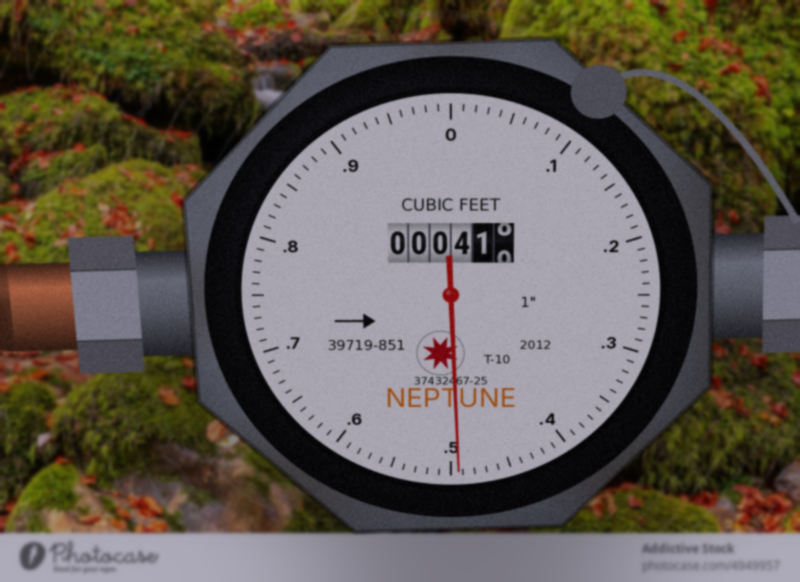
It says 418.49; ft³
